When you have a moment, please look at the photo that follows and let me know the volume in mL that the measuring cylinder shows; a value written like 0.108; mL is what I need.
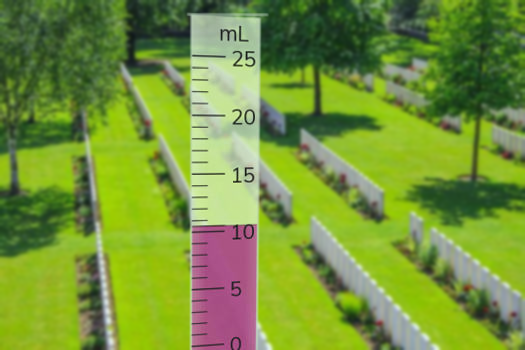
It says 10.5; mL
